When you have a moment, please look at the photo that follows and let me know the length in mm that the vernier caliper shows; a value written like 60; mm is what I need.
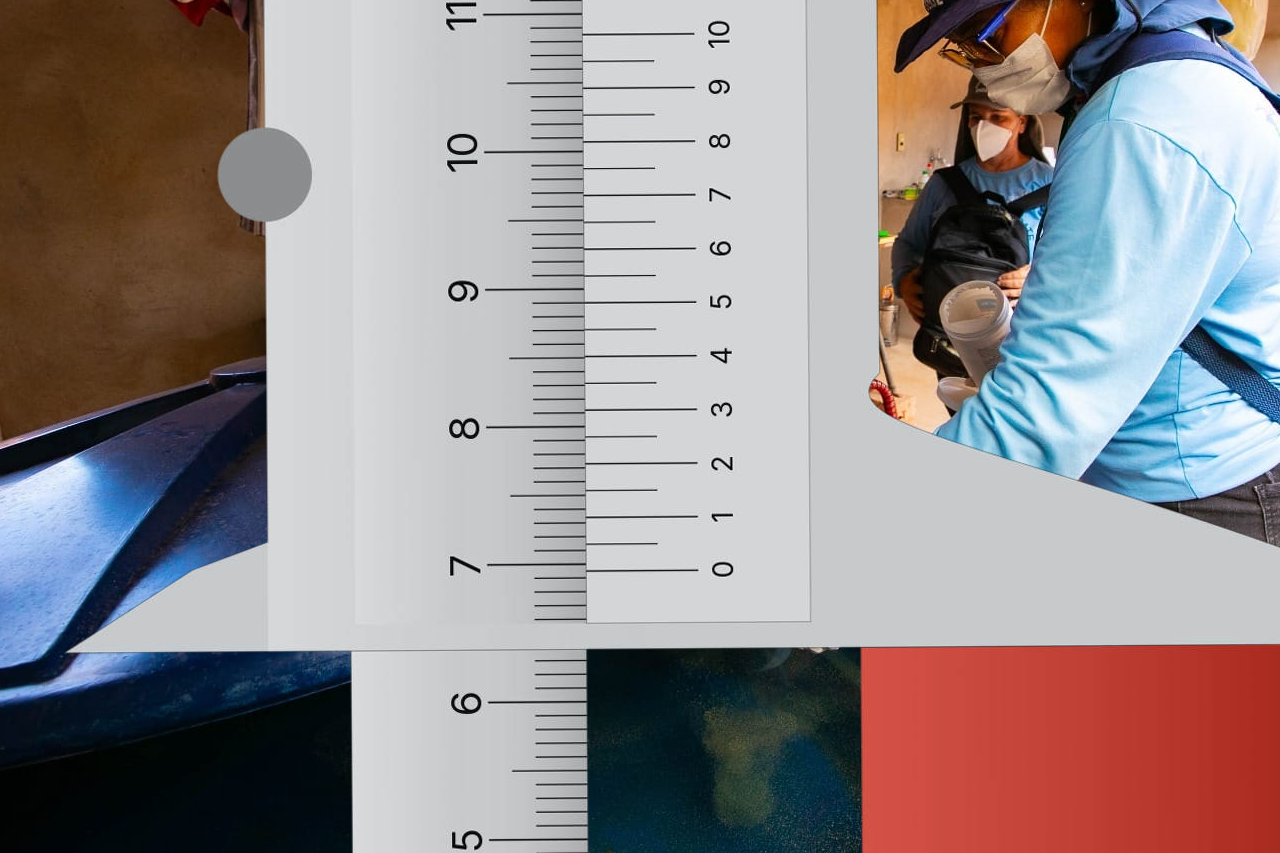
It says 69.5; mm
